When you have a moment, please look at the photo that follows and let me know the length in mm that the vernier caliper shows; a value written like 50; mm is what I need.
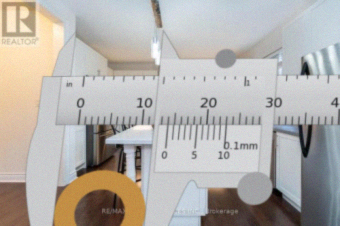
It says 14.0; mm
